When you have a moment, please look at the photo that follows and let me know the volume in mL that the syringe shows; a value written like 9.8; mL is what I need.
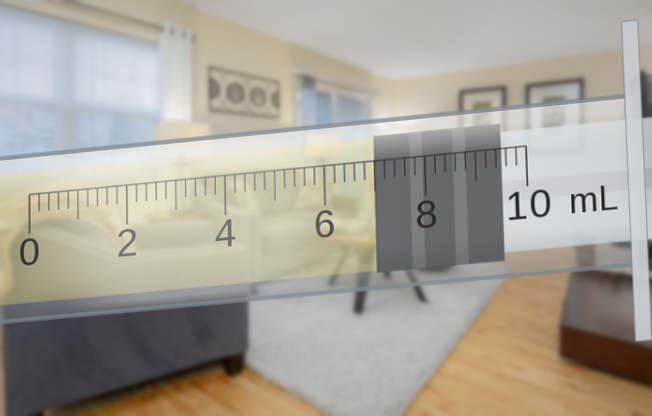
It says 7; mL
